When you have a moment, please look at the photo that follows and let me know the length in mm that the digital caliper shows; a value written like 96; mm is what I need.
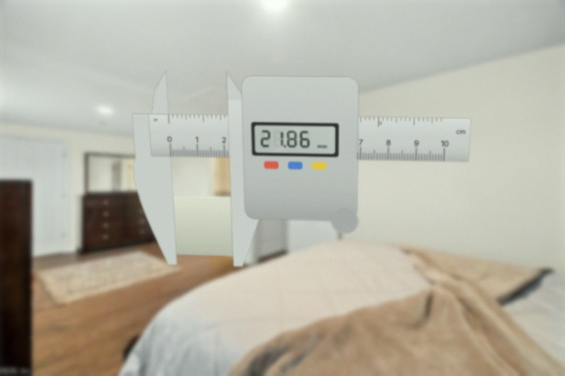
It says 21.86; mm
